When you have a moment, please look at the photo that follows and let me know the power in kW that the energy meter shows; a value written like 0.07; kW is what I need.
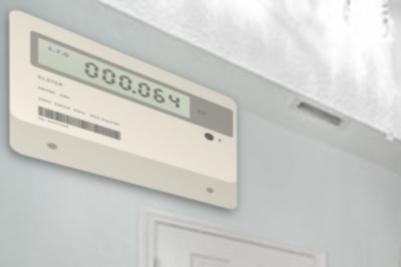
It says 0.064; kW
